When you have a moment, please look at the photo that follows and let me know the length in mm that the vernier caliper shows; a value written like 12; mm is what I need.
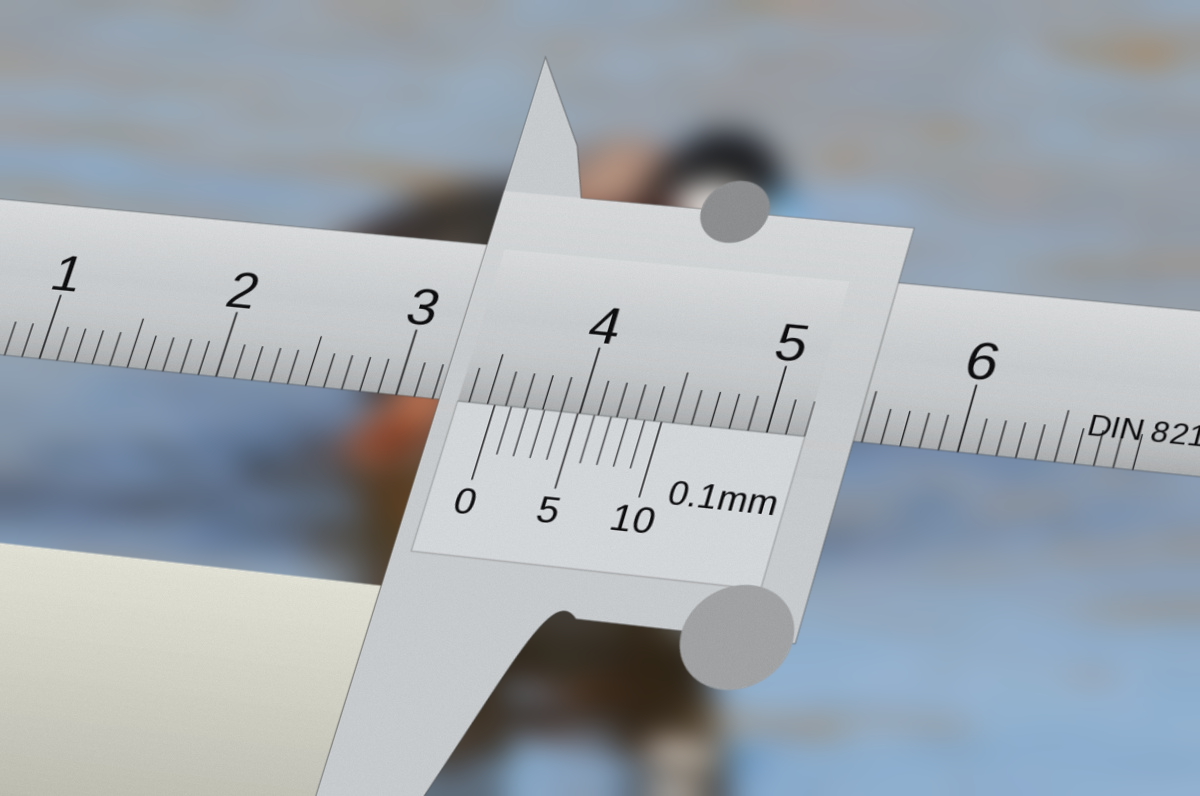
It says 35.4; mm
